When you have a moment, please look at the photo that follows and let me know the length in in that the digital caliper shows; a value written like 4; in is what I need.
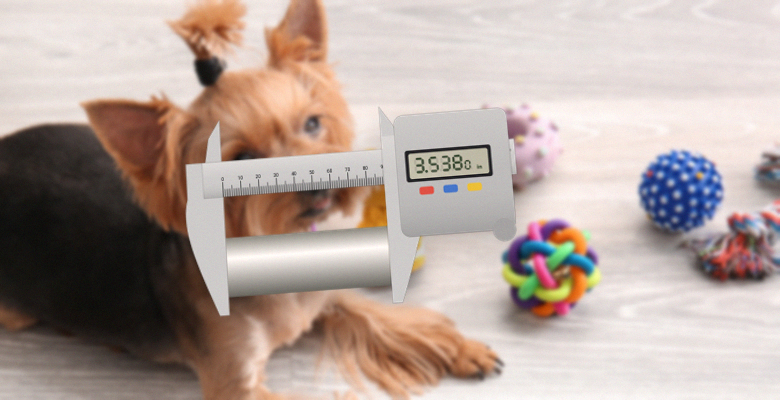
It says 3.5380; in
